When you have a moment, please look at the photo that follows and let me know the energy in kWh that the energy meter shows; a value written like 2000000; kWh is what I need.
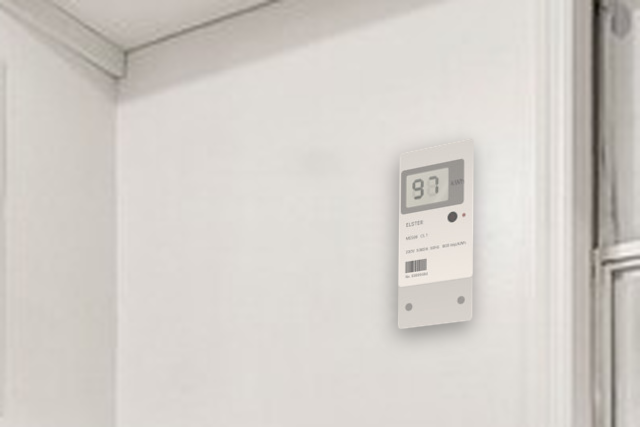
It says 97; kWh
